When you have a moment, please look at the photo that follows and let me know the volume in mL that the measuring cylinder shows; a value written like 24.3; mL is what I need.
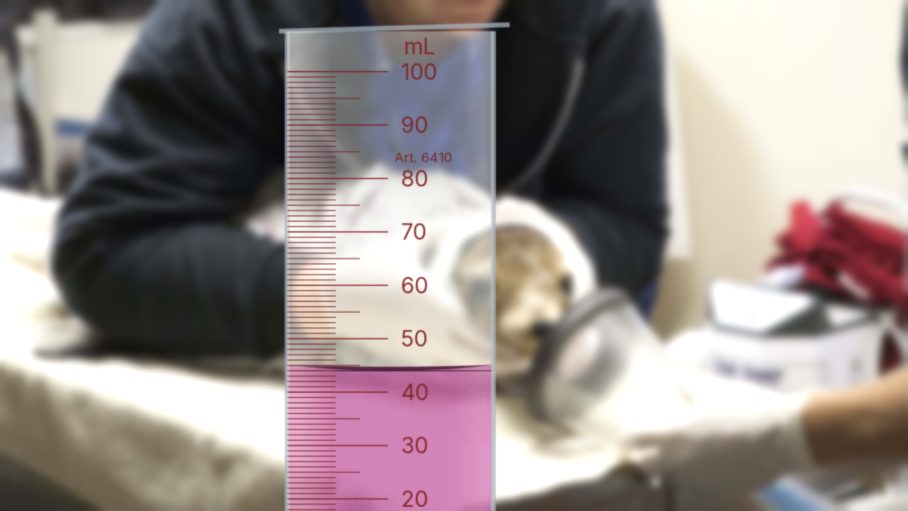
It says 44; mL
